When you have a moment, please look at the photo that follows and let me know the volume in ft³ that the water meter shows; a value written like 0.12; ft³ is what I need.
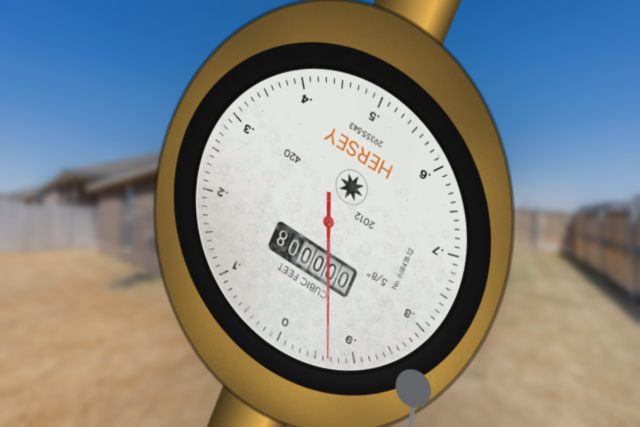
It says 7.93; ft³
